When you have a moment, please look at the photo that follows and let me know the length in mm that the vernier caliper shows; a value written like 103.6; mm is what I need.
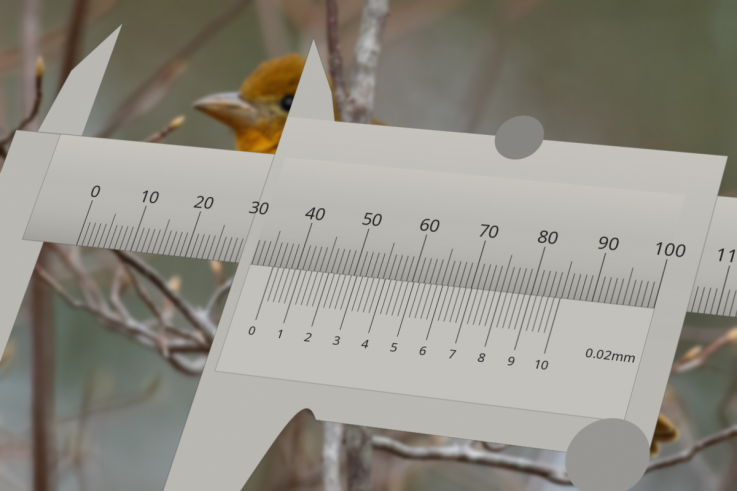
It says 35.8; mm
